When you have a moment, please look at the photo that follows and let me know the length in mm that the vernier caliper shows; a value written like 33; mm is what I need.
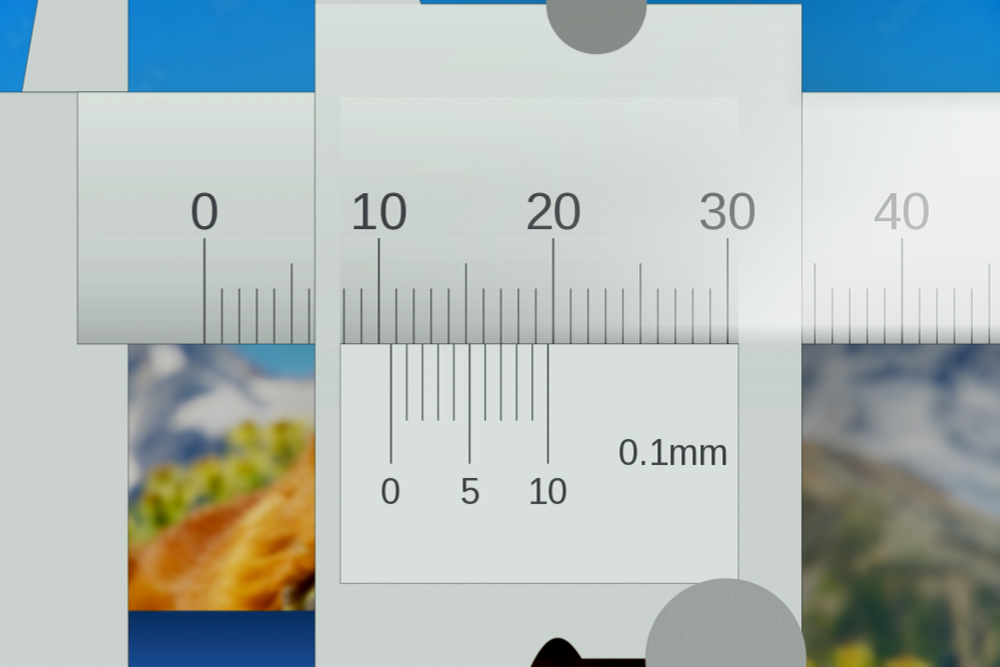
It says 10.7; mm
